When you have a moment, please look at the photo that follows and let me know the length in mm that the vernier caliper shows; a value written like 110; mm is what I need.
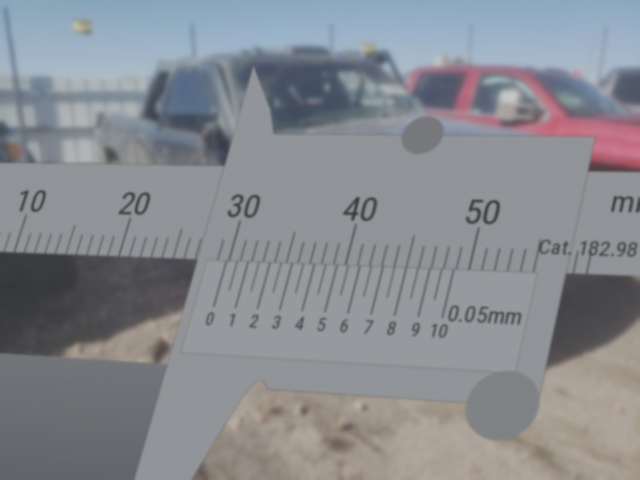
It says 29.8; mm
